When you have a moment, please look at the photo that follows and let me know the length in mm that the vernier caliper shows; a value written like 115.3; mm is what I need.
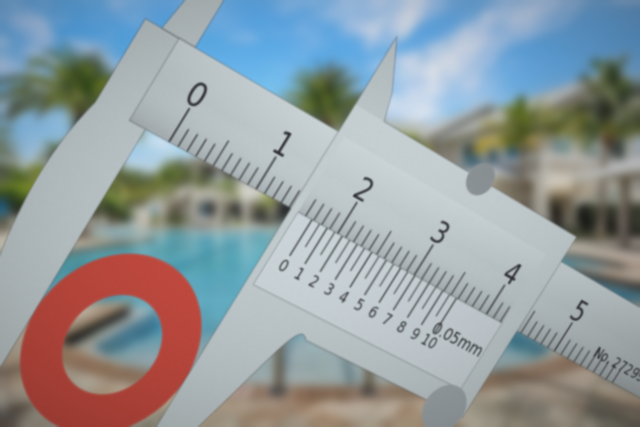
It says 16.8; mm
